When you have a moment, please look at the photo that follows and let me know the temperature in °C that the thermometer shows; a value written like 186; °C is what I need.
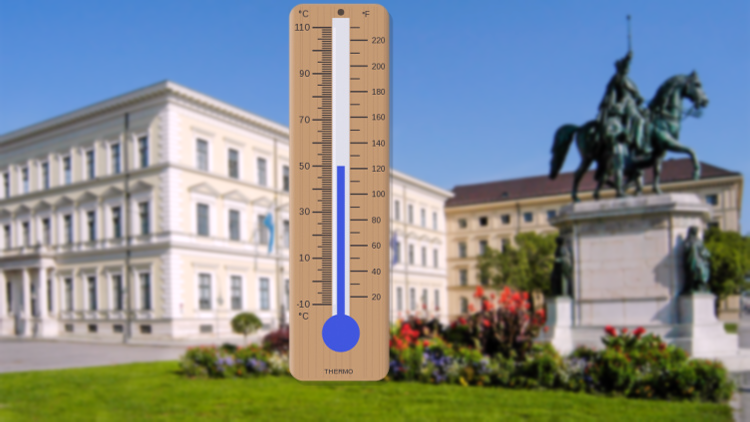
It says 50; °C
